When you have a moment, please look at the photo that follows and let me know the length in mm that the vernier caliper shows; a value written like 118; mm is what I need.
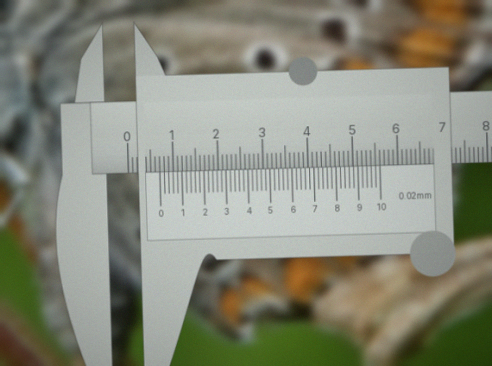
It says 7.0; mm
